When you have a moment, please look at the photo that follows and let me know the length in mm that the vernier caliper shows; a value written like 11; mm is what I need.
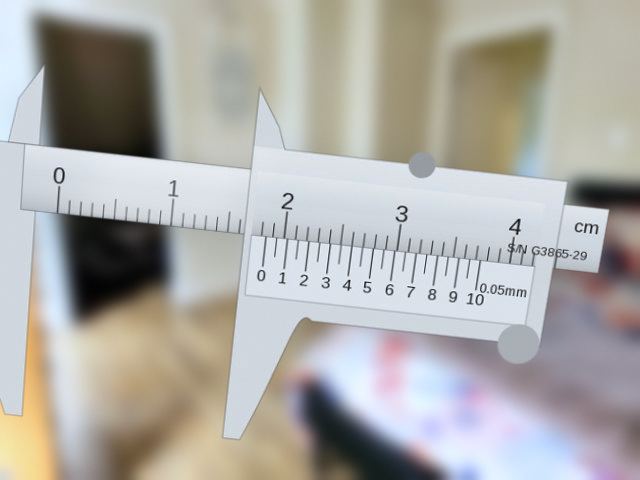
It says 18.4; mm
